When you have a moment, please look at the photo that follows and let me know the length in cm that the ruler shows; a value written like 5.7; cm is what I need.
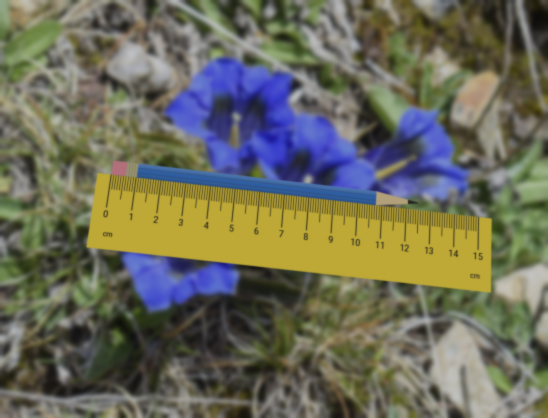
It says 12.5; cm
